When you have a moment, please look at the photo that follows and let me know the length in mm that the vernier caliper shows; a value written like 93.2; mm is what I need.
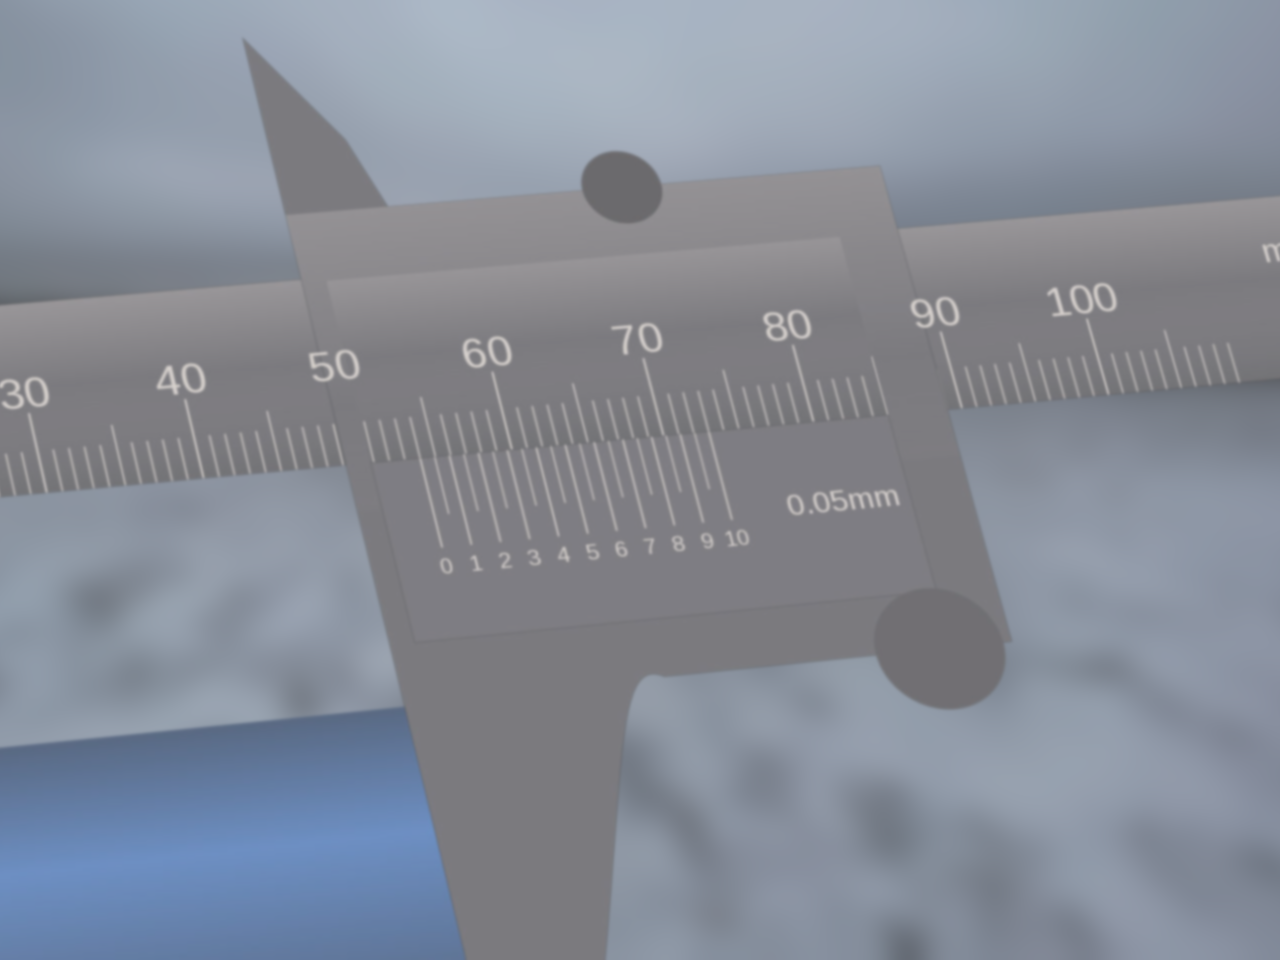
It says 54.0; mm
